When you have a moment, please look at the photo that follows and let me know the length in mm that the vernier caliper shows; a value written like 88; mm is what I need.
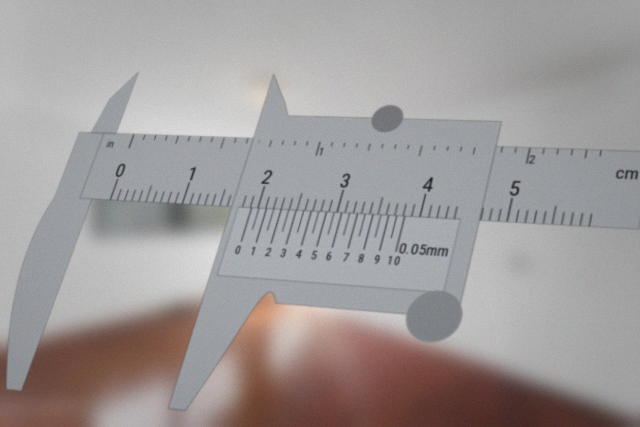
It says 19.2; mm
